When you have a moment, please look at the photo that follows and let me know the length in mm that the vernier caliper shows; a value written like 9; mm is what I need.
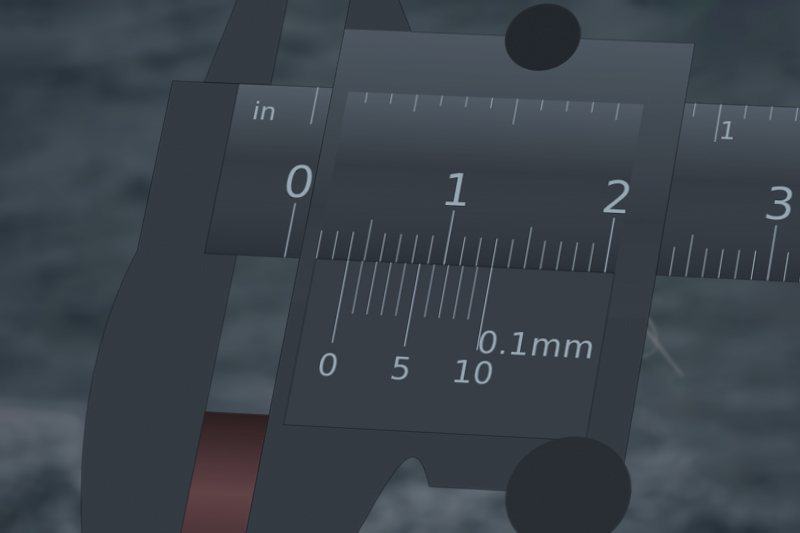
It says 4.0; mm
